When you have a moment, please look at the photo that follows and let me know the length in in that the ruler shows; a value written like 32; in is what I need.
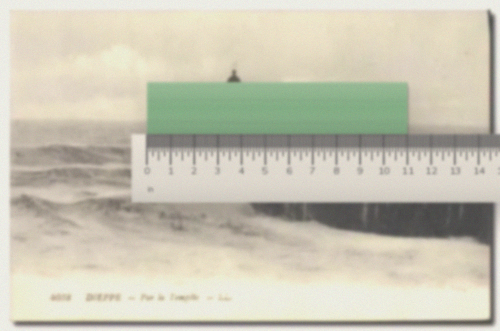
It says 11; in
